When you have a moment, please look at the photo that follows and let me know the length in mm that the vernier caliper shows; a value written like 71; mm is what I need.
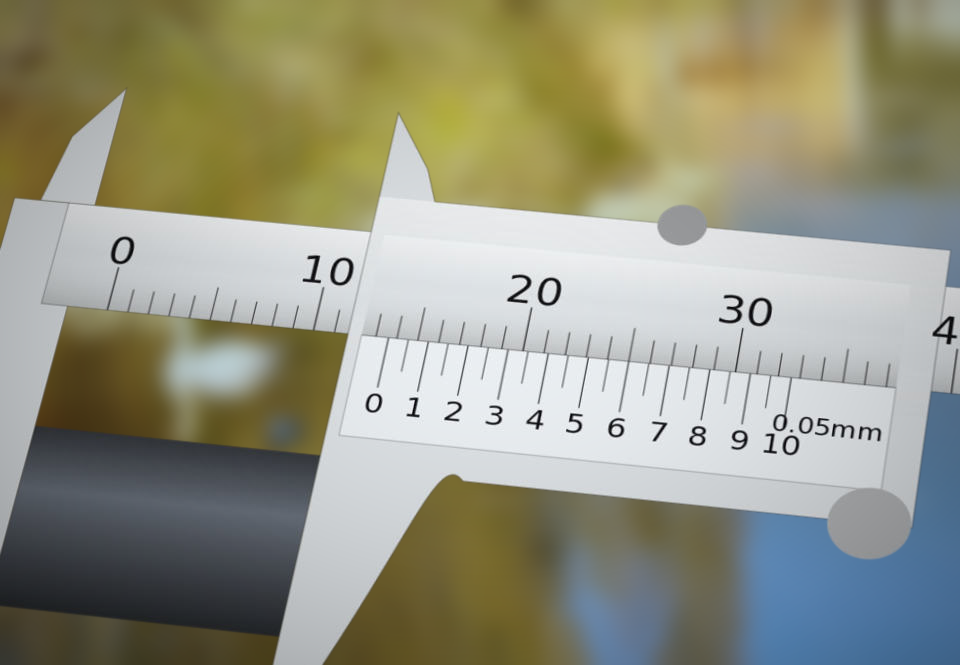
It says 13.6; mm
